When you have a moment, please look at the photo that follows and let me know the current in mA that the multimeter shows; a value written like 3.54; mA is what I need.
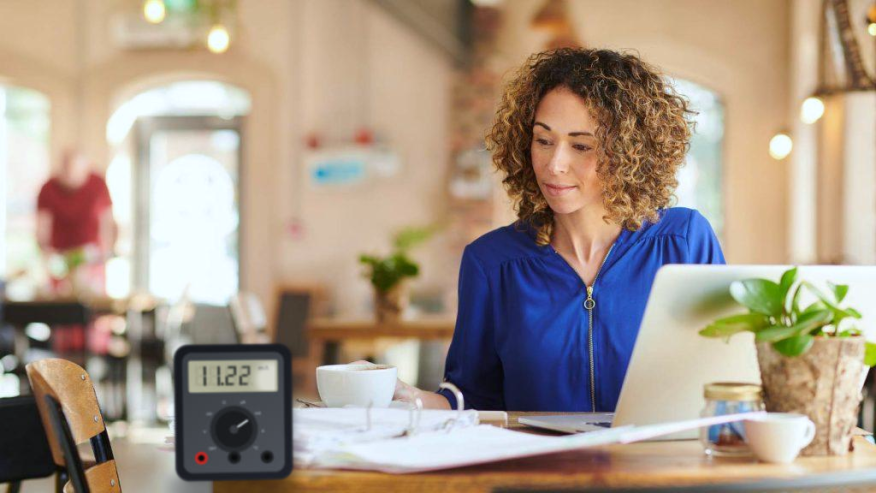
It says 11.22; mA
